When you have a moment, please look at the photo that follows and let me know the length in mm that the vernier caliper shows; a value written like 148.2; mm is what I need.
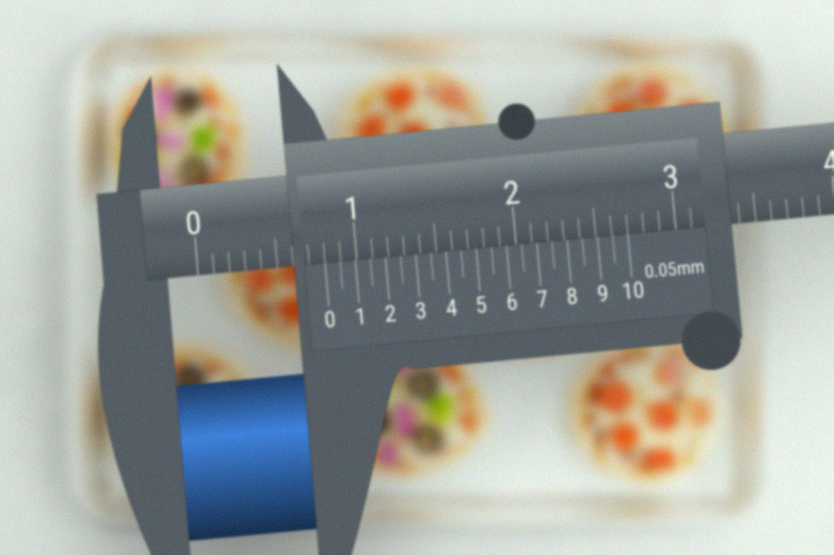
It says 8.0; mm
